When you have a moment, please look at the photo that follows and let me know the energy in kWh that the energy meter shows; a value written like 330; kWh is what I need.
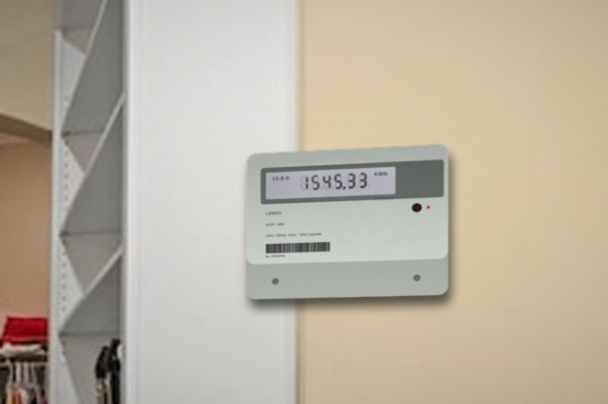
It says 1545.33; kWh
